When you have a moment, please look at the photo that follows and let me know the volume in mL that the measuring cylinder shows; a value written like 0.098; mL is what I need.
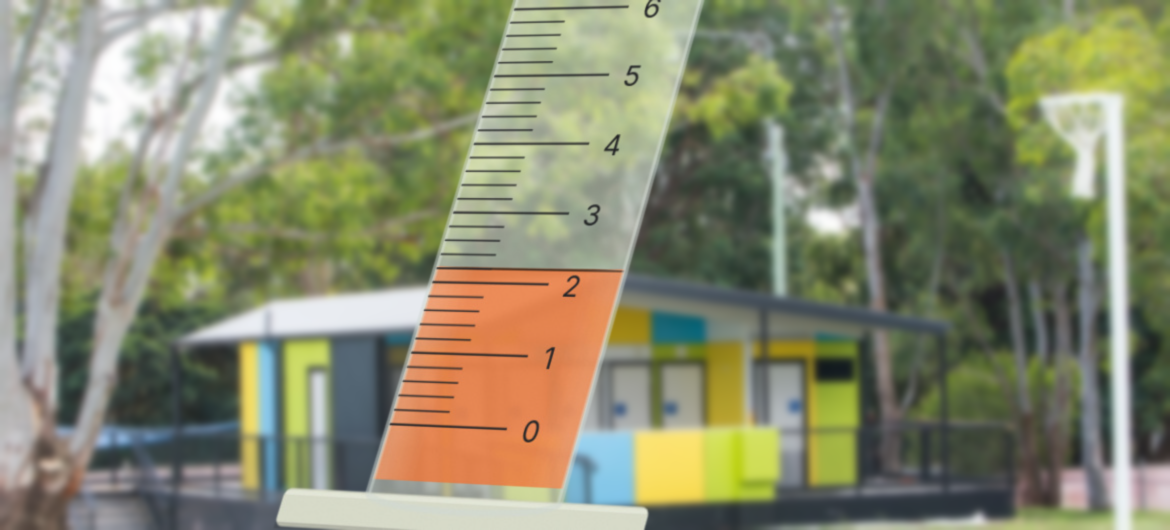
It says 2.2; mL
